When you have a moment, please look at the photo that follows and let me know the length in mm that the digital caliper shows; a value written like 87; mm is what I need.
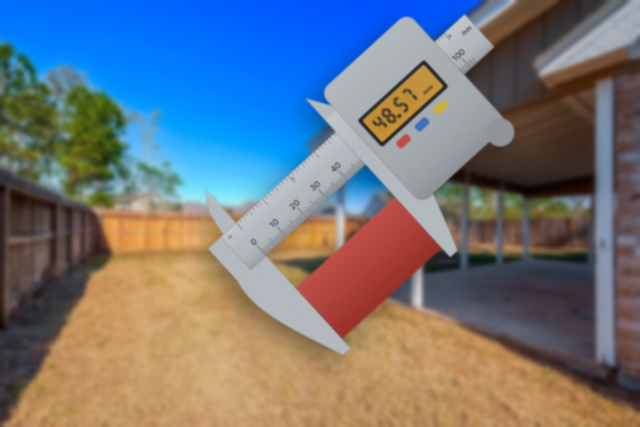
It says 48.57; mm
